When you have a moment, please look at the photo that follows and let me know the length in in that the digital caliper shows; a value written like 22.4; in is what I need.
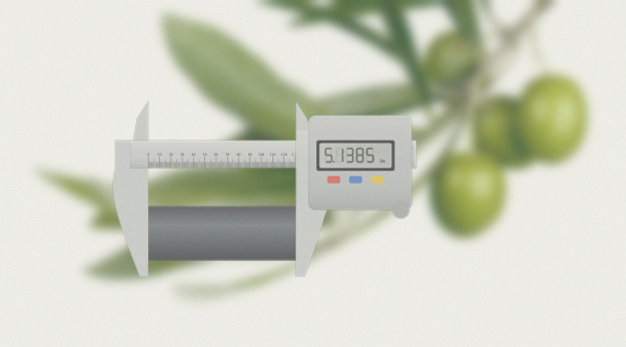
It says 5.1385; in
